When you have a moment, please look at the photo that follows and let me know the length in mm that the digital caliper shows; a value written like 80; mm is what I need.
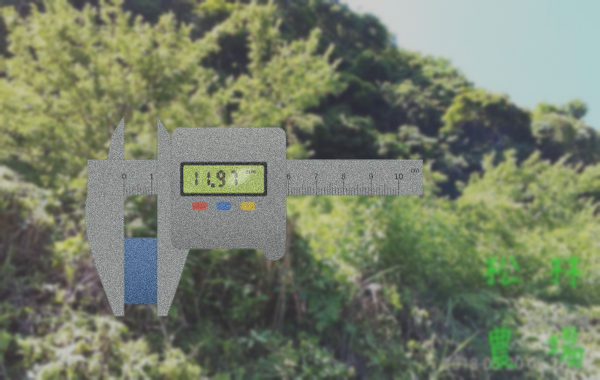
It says 11.97; mm
